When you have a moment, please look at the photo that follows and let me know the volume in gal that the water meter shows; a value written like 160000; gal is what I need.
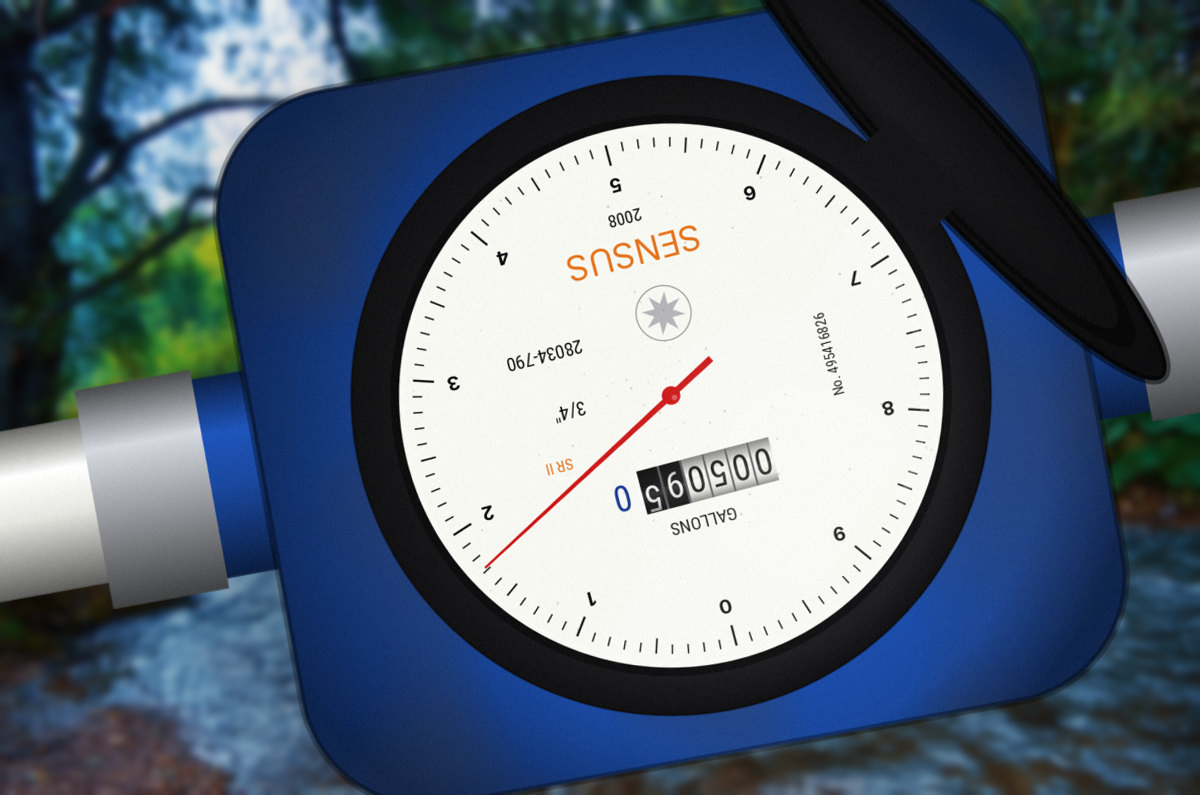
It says 50951.7; gal
